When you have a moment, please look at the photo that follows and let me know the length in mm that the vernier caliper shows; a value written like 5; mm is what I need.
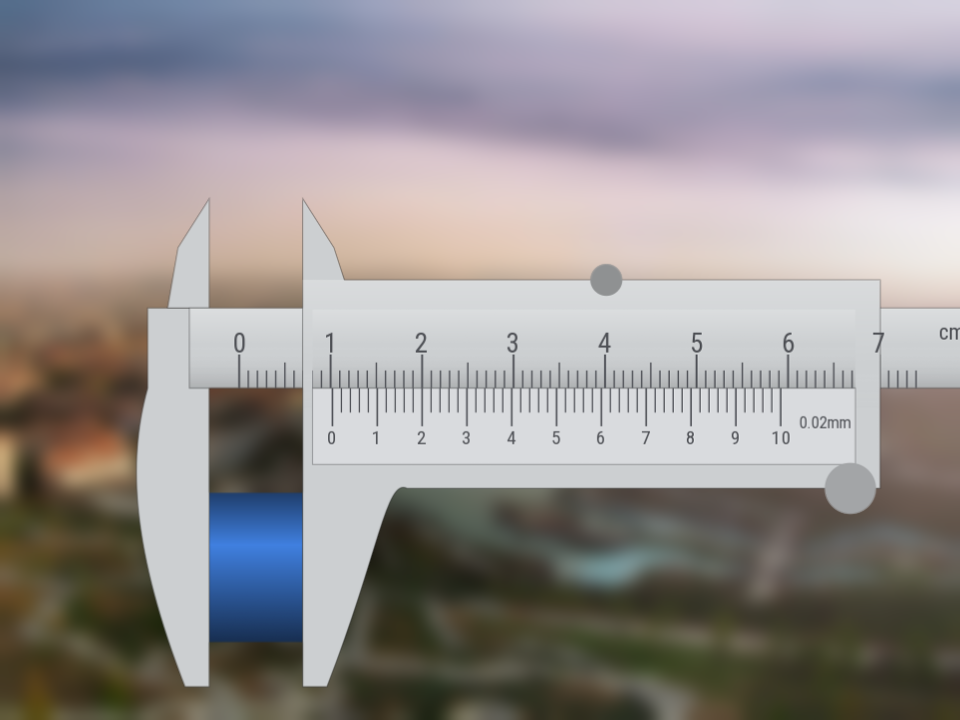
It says 10.2; mm
